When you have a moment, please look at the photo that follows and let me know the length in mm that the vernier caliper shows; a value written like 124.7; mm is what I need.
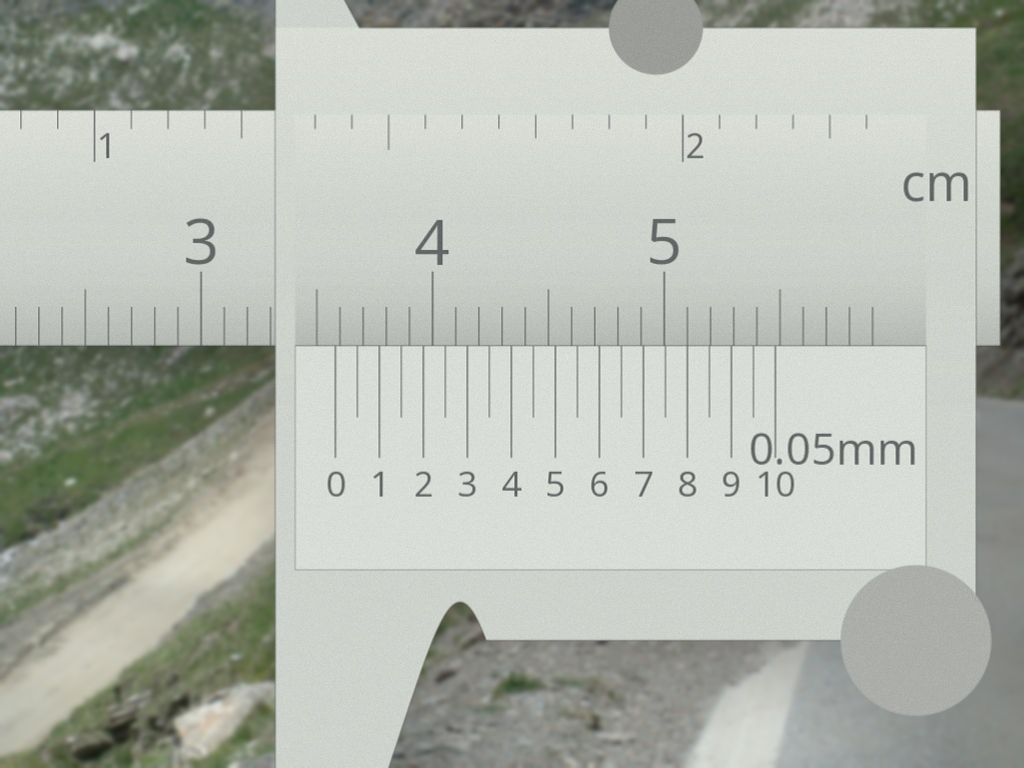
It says 35.80; mm
